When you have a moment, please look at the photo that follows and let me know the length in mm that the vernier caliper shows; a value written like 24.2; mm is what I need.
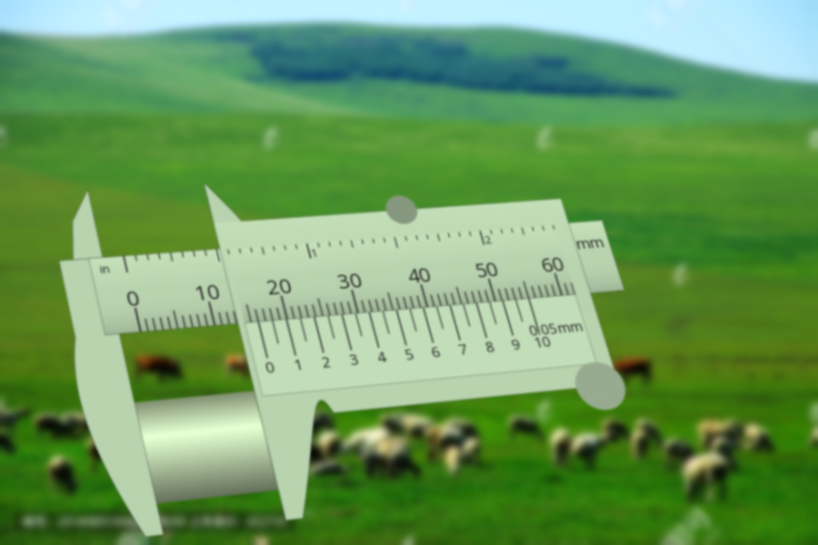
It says 16.0; mm
